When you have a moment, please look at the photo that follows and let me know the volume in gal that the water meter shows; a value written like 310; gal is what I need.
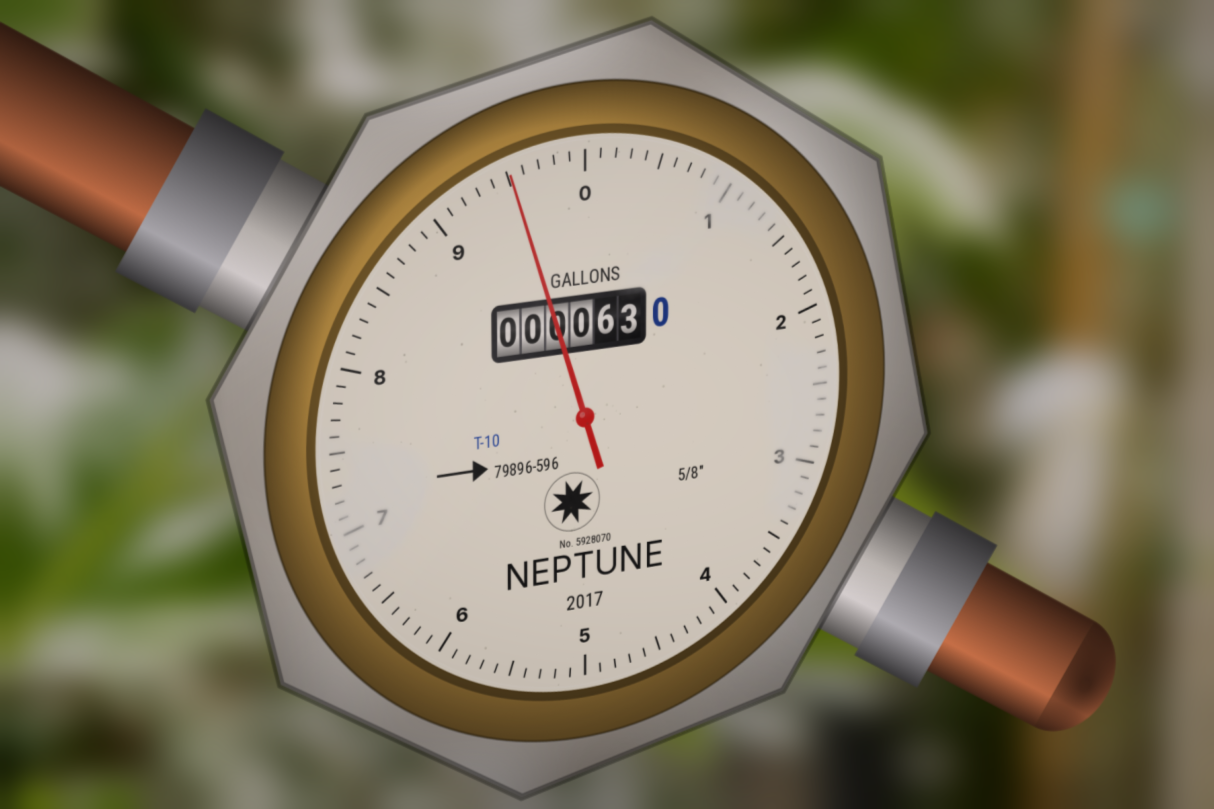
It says 629.5; gal
